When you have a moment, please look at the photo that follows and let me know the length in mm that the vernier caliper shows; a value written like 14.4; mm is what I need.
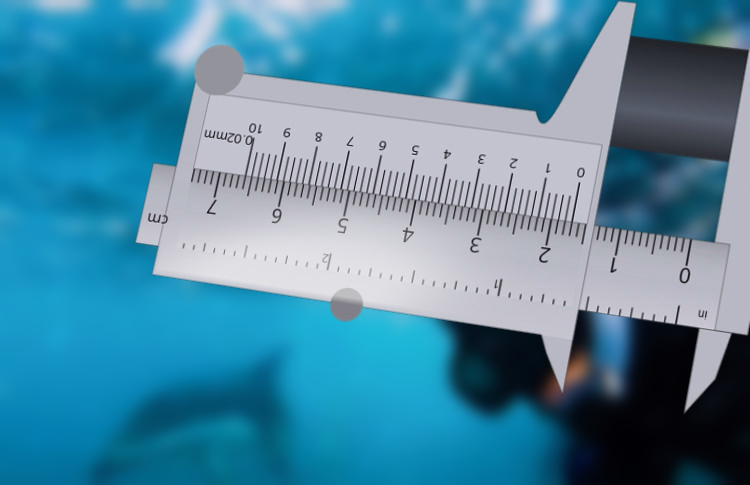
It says 17.0; mm
